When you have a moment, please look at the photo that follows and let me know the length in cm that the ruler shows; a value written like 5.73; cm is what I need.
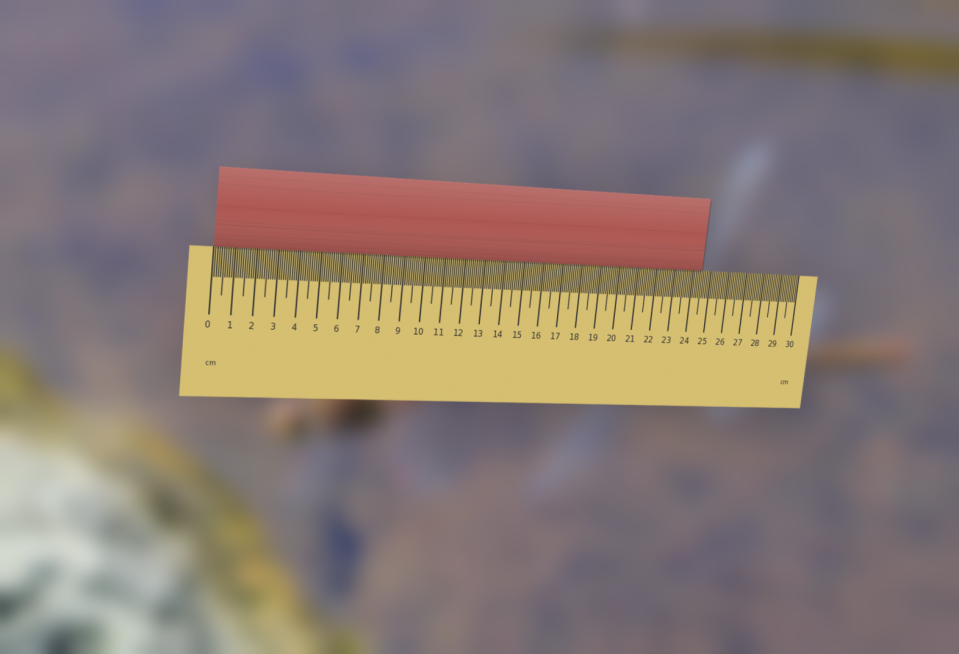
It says 24.5; cm
